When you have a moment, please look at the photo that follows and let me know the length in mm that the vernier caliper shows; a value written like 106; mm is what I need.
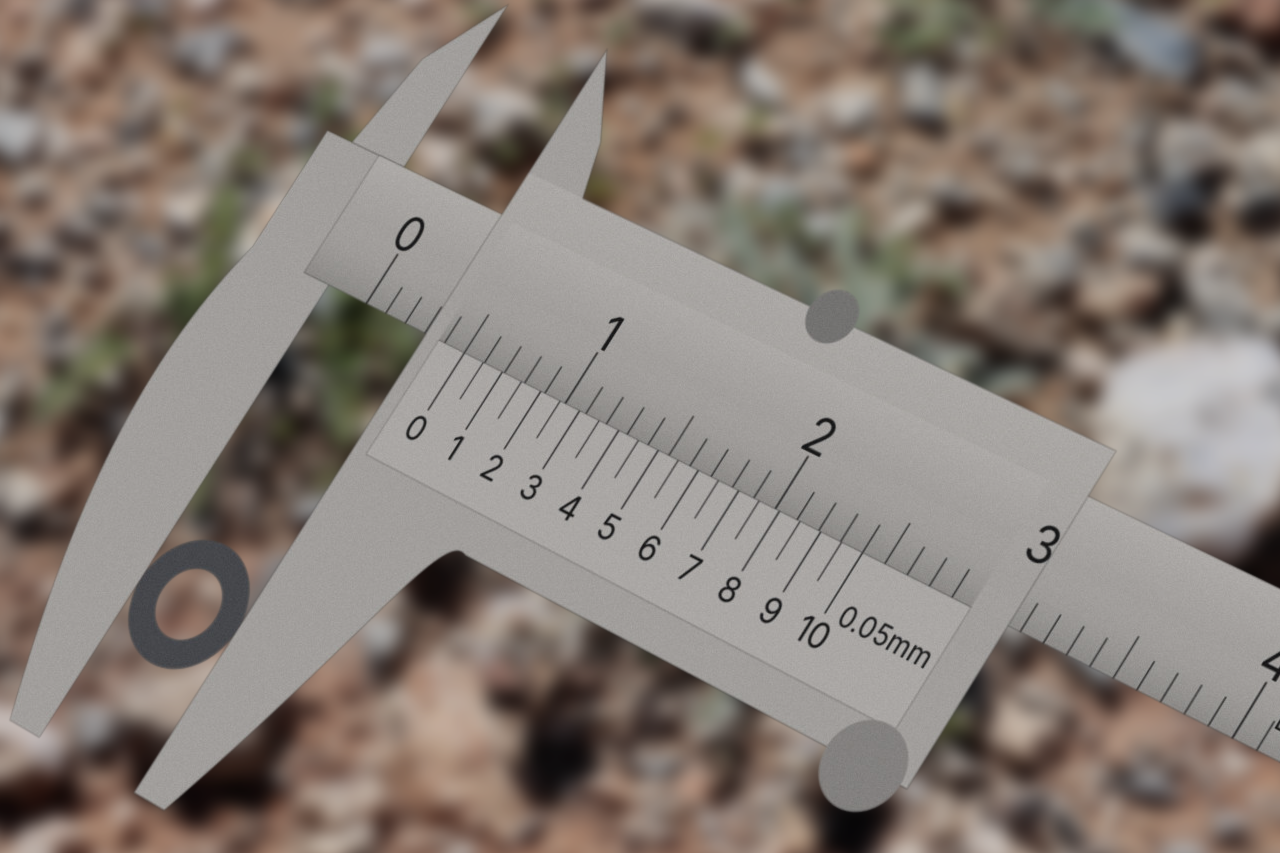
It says 5.0; mm
